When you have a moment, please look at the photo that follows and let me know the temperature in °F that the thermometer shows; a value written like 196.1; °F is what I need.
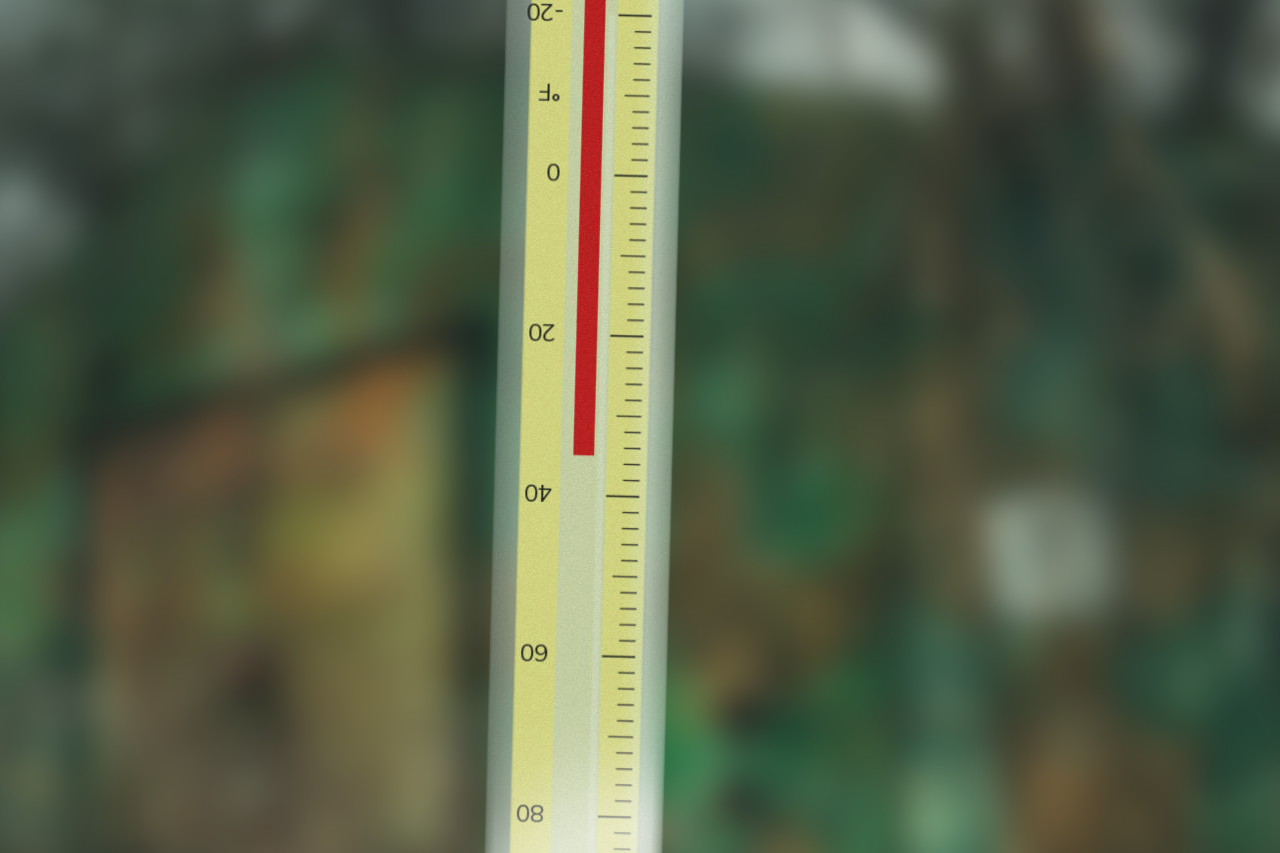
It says 35; °F
